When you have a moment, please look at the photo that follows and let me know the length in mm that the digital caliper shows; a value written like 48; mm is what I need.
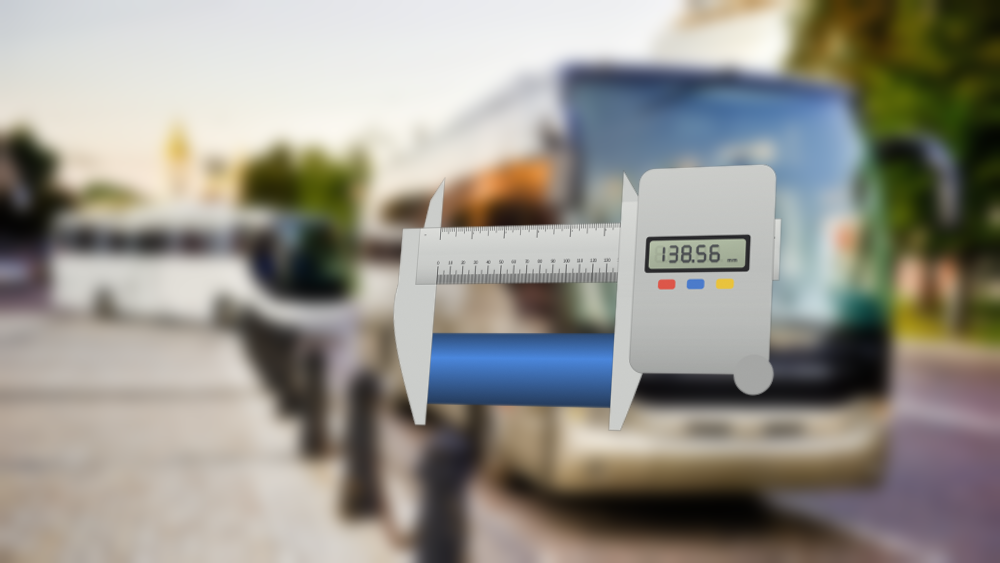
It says 138.56; mm
